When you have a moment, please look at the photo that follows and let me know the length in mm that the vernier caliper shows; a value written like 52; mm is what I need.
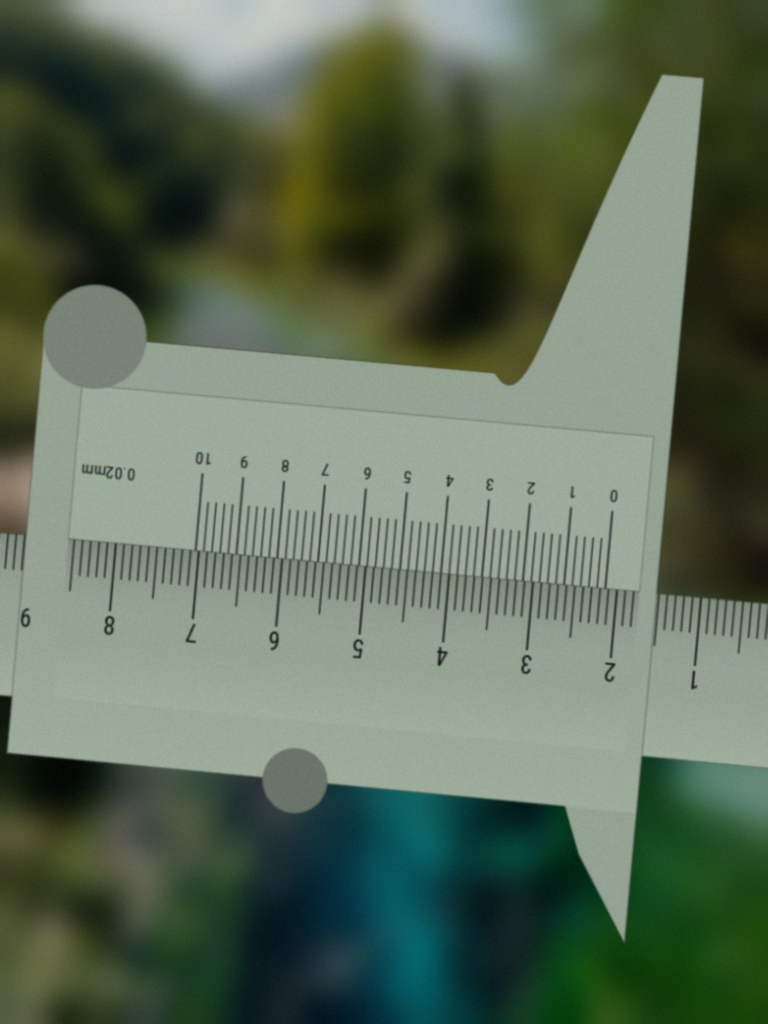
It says 21.4; mm
